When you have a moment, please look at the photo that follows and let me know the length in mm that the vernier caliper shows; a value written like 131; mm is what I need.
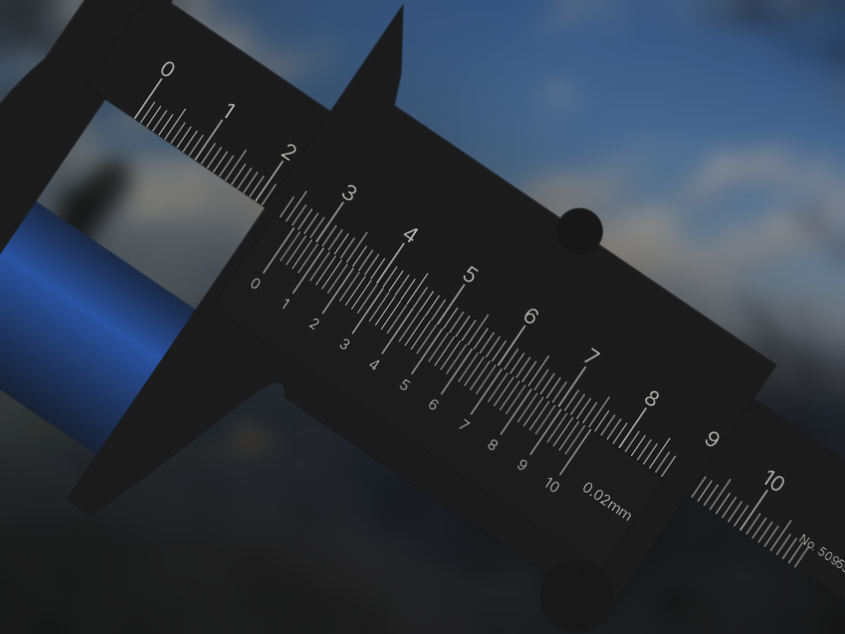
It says 26.4; mm
